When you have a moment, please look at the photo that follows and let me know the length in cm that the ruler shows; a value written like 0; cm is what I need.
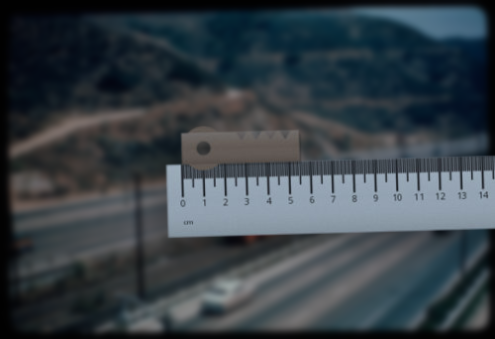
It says 5.5; cm
